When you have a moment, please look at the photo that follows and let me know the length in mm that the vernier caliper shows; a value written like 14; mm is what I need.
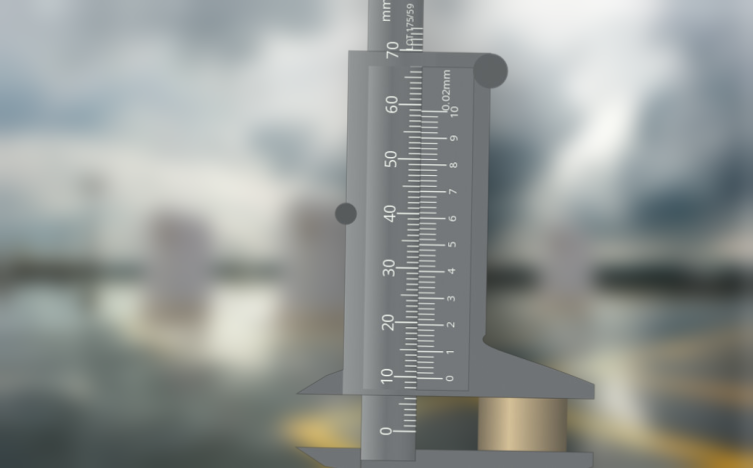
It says 9.8; mm
